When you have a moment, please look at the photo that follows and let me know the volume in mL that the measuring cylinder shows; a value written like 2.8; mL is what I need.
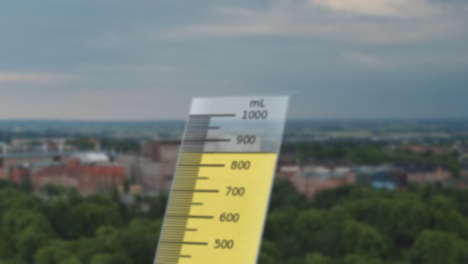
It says 850; mL
